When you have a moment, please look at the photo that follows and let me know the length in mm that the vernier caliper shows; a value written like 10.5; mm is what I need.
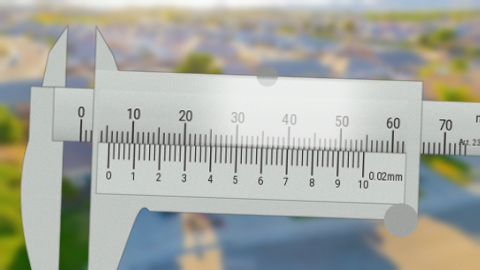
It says 5.5; mm
